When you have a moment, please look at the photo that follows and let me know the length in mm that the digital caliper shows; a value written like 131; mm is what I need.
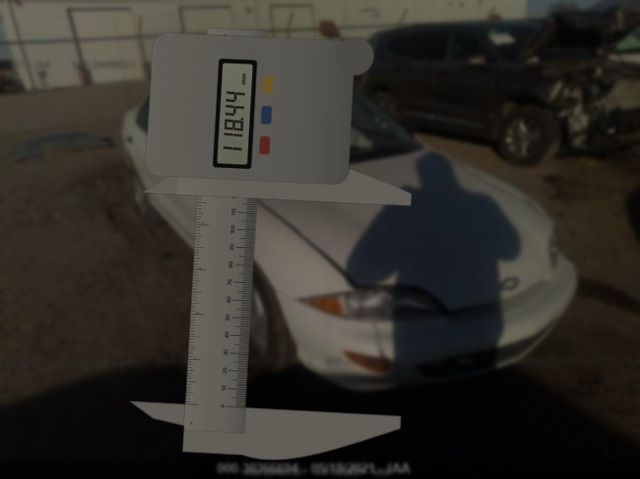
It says 118.44; mm
